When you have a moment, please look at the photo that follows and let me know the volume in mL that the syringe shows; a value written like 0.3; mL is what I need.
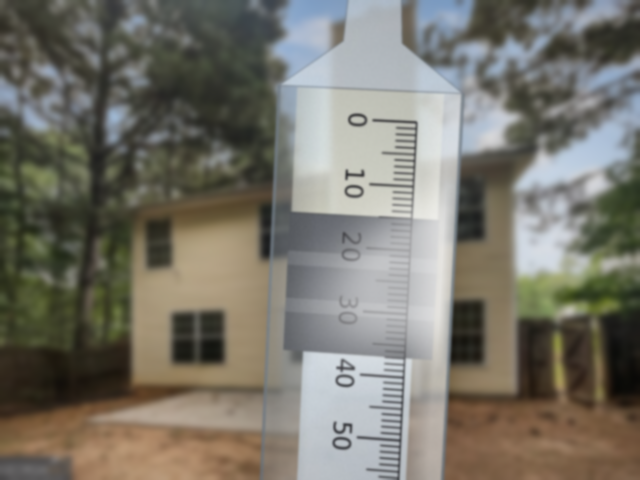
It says 15; mL
